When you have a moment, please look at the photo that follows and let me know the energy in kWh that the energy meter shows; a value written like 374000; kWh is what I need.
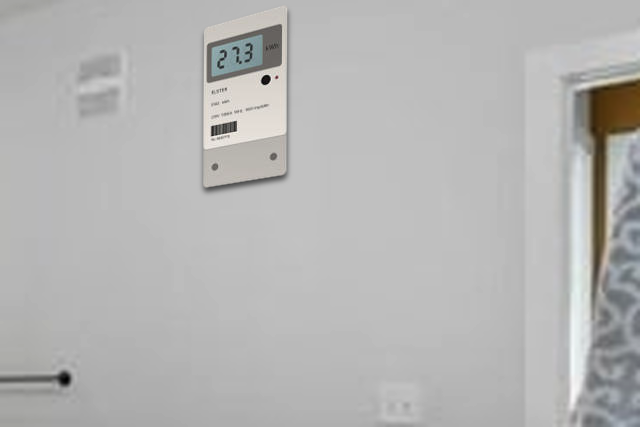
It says 27.3; kWh
